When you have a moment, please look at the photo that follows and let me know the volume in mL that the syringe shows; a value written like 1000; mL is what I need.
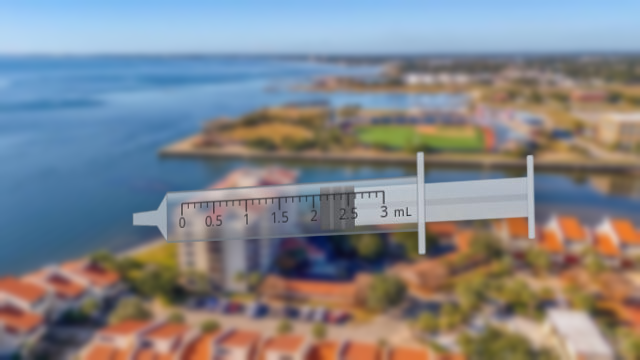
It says 2.1; mL
